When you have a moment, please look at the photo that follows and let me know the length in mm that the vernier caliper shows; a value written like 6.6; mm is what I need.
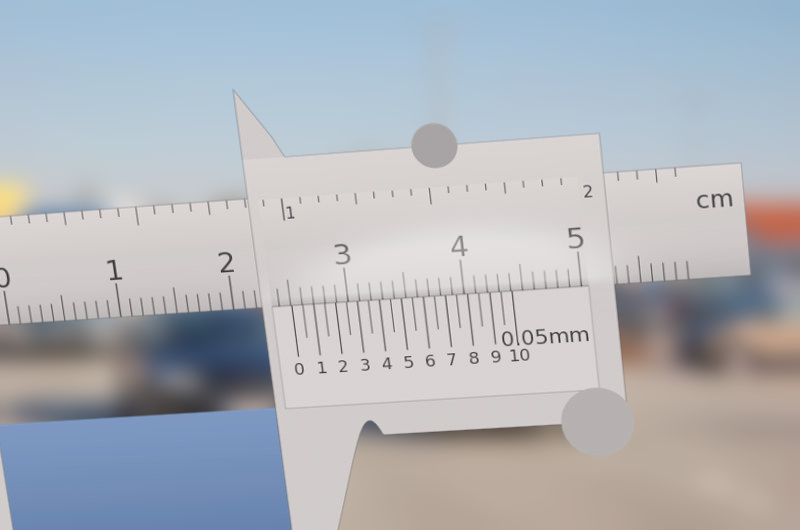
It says 25.1; mm
